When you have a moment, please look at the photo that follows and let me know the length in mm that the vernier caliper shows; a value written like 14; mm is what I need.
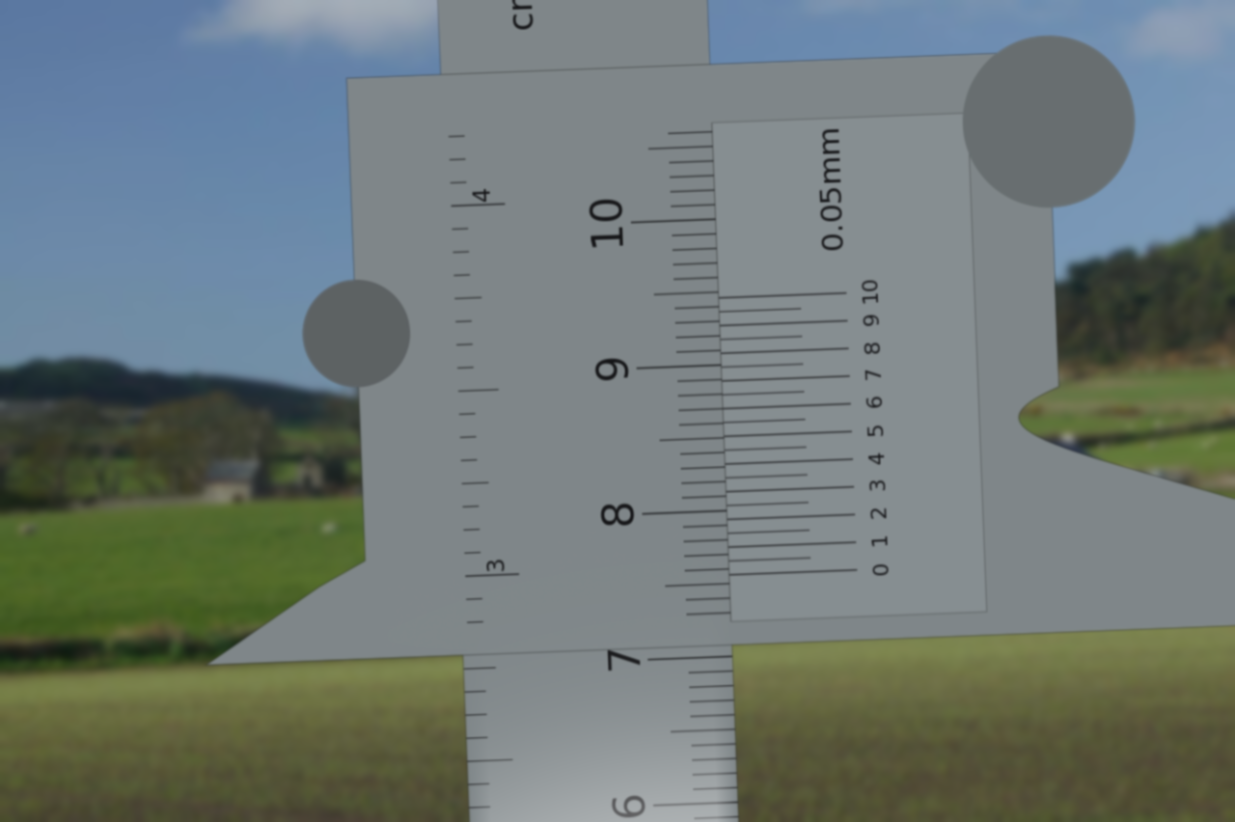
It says 75.6; mm
